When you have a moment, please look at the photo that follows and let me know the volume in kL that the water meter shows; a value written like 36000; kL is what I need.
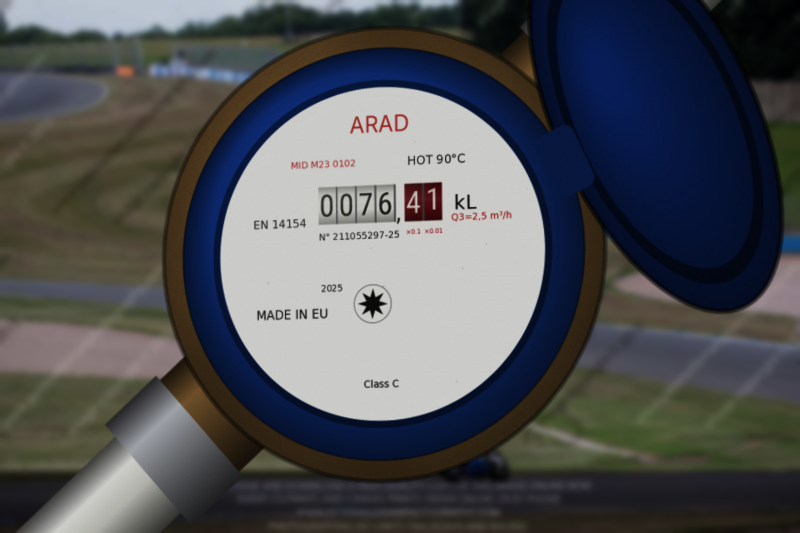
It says 76.41; kL
